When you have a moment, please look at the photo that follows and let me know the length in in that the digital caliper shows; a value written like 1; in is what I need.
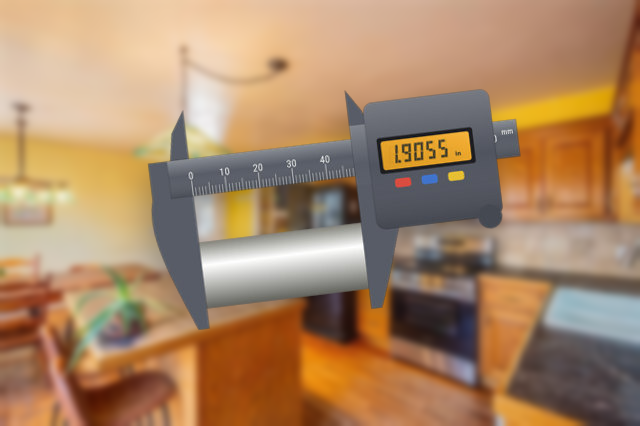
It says 1.9055; in
